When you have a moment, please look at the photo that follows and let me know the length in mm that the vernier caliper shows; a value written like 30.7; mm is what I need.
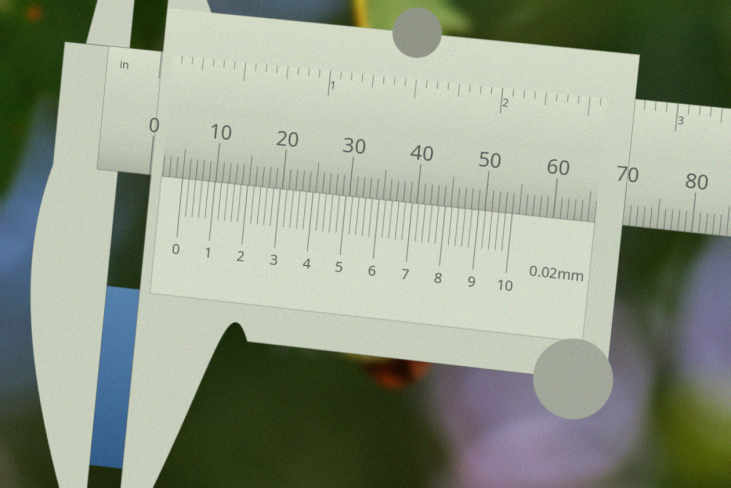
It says 5.0; mm
